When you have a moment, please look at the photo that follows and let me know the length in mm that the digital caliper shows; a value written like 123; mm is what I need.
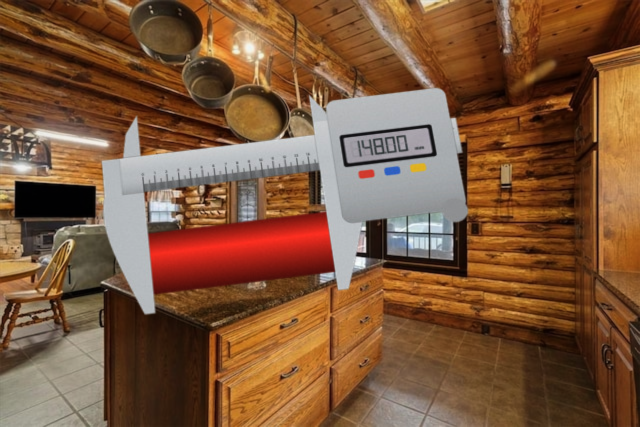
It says 148.00; mm
